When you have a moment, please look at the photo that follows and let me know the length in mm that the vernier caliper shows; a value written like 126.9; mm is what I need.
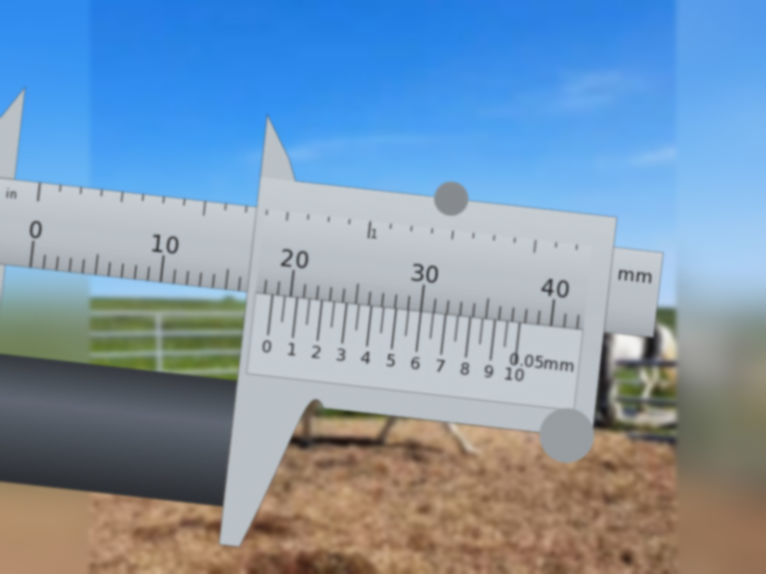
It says 18.6; mm
